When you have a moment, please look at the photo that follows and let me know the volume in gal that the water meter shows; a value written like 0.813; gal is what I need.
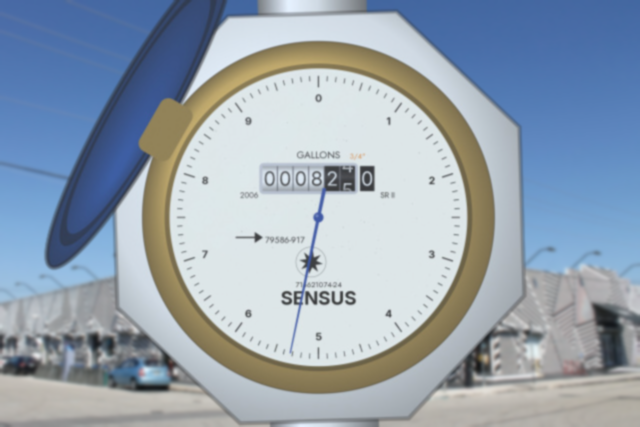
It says 8245.3; gal
